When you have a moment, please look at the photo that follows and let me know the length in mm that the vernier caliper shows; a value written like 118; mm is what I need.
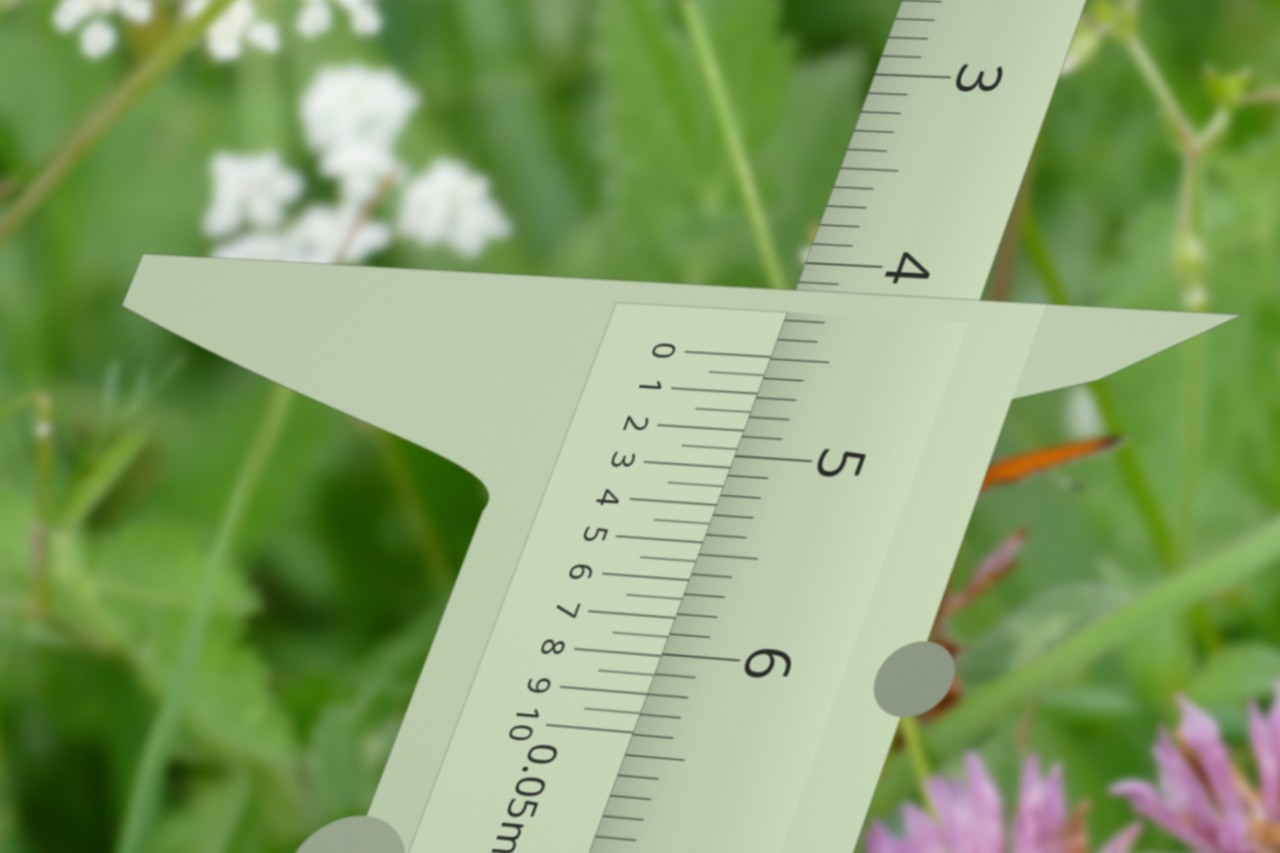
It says 44.9; mm
